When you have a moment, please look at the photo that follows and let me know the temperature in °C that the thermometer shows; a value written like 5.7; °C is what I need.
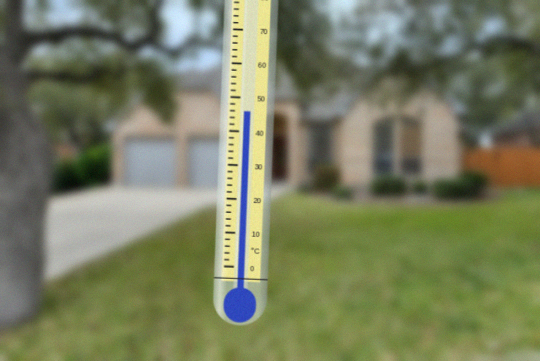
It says 46; °C
